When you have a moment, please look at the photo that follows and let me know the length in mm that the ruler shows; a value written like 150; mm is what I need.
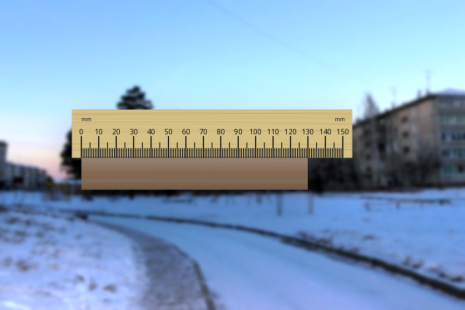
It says 130; mm
